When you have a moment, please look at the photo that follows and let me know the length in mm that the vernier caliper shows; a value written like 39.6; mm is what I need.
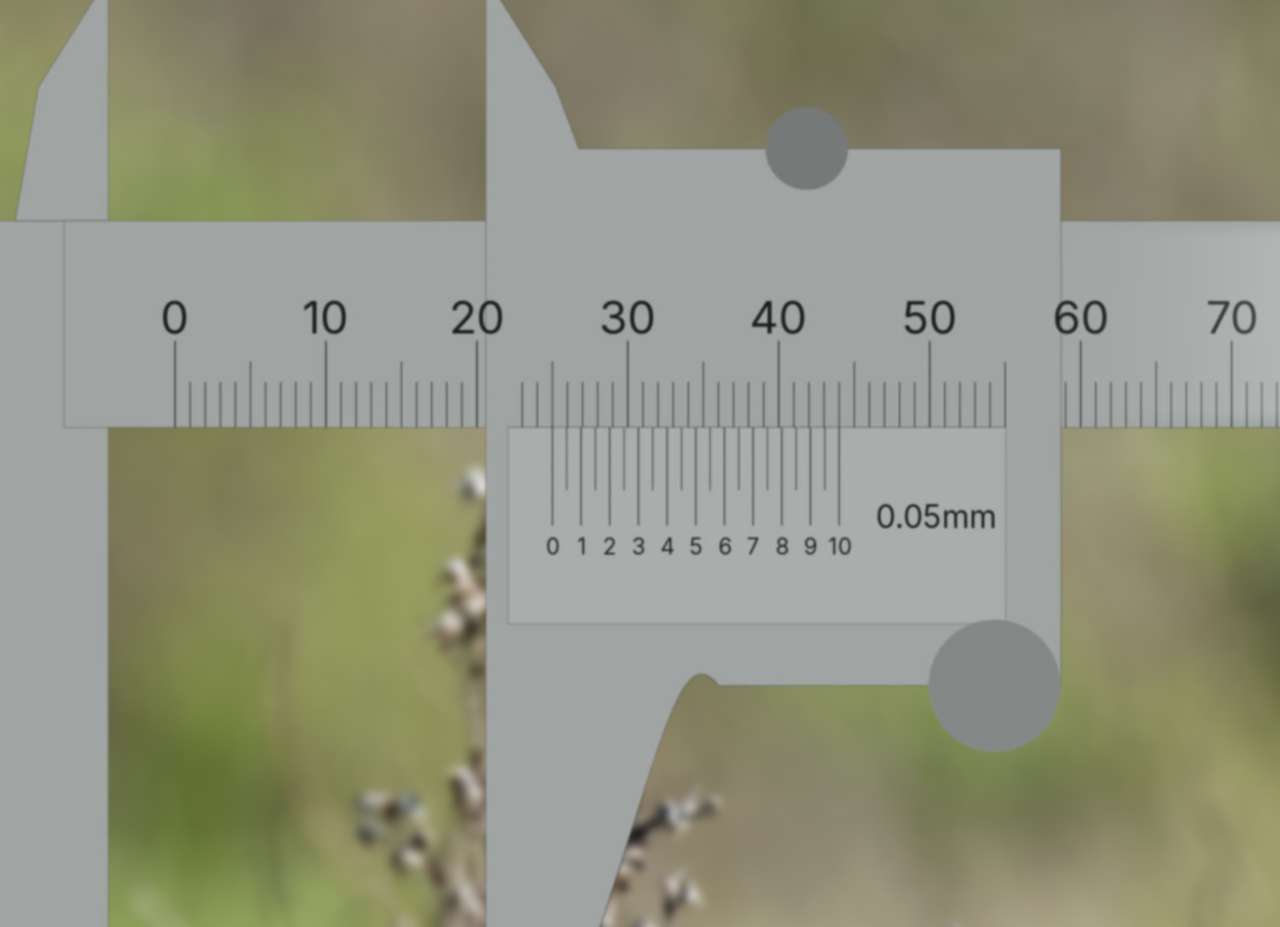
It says 25.0; mm
